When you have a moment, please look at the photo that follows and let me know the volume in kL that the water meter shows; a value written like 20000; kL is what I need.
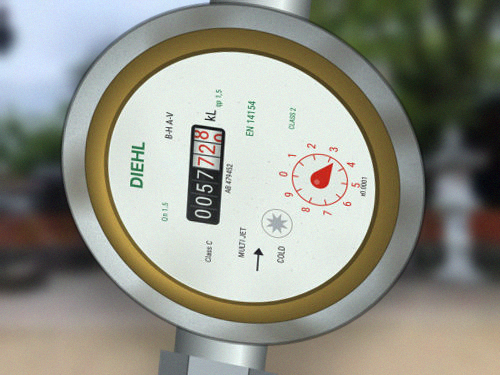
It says 57.7283; kL
